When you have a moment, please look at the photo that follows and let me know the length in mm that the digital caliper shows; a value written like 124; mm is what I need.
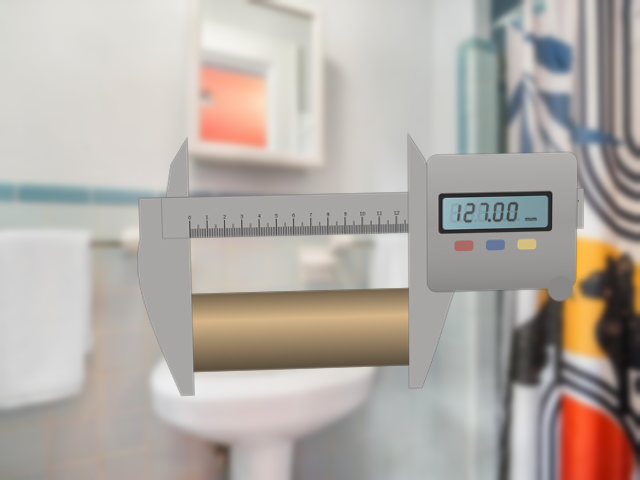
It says 127.00; mm
